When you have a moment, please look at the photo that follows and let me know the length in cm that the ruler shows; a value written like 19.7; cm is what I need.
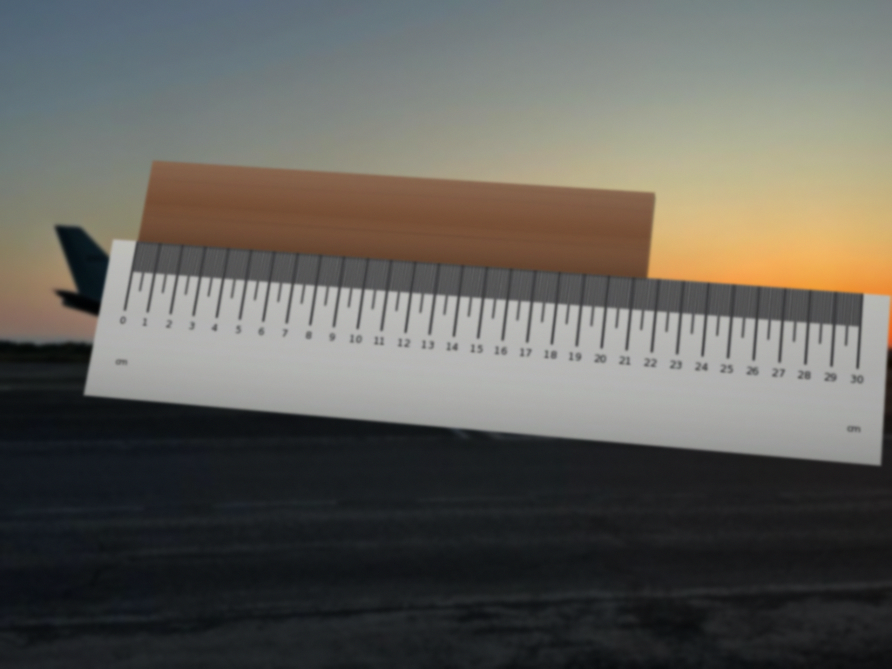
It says 21.5; cm
